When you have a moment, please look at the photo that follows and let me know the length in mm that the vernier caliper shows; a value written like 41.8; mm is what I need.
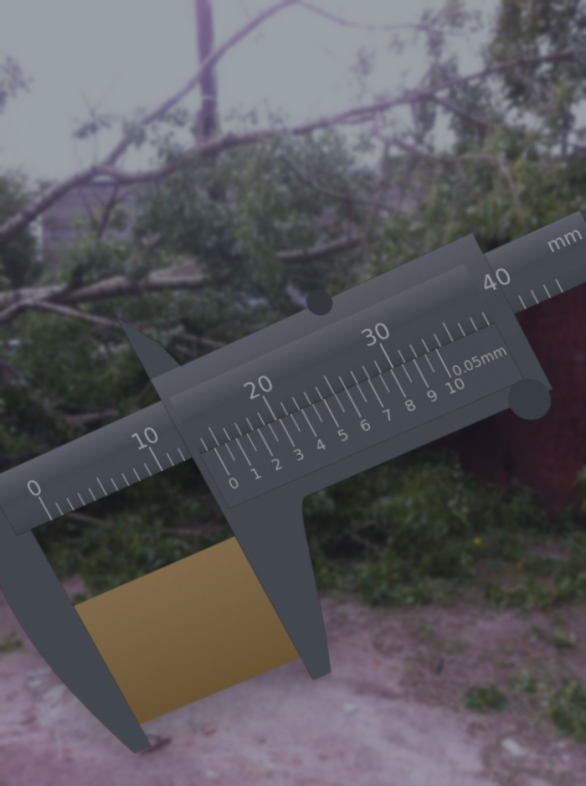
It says 14.6; mm
